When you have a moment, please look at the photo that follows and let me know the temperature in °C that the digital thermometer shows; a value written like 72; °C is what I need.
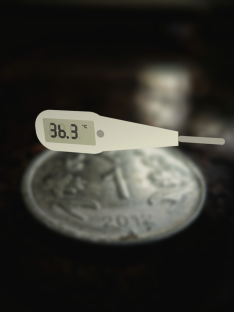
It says 36.3; °C
